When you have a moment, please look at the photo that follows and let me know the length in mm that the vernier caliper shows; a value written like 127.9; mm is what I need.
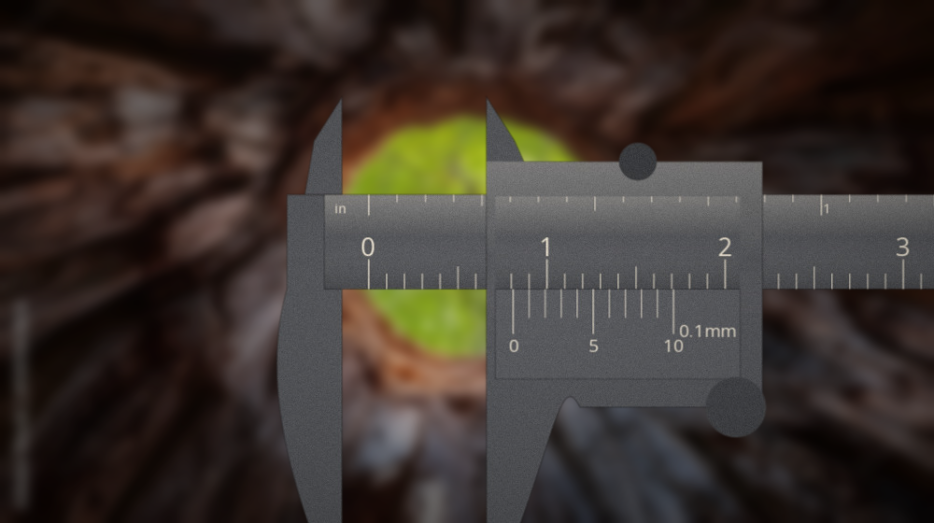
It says 8.1; mm
